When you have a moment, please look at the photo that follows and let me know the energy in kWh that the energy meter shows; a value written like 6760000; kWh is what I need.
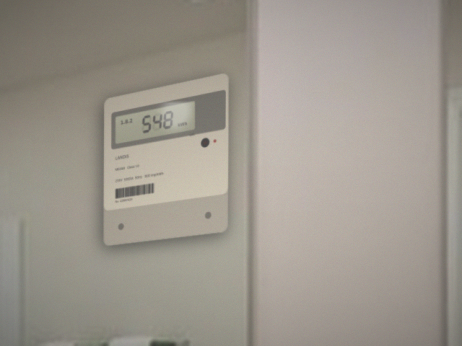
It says 548; kWh
